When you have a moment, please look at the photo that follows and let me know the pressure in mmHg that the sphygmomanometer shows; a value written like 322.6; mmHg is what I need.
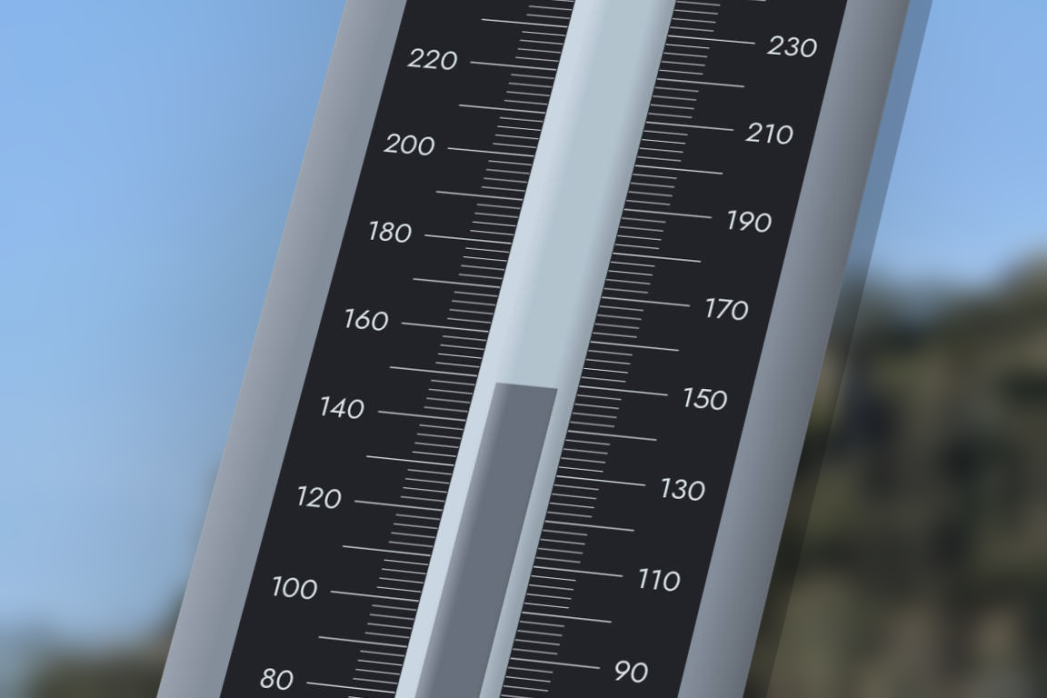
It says 149; mmHg
